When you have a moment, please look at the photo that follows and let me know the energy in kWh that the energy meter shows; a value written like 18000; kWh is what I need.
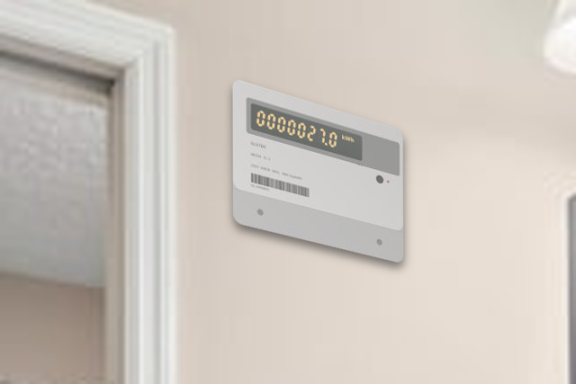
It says 27.0; kWh
